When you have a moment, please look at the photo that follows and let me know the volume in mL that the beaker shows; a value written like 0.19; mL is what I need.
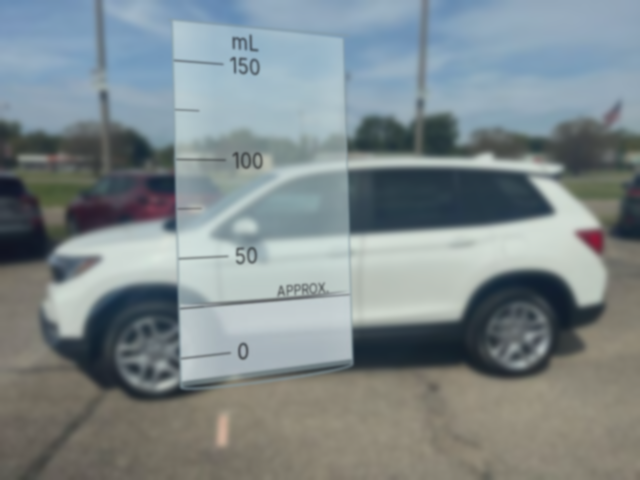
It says 25; mL
